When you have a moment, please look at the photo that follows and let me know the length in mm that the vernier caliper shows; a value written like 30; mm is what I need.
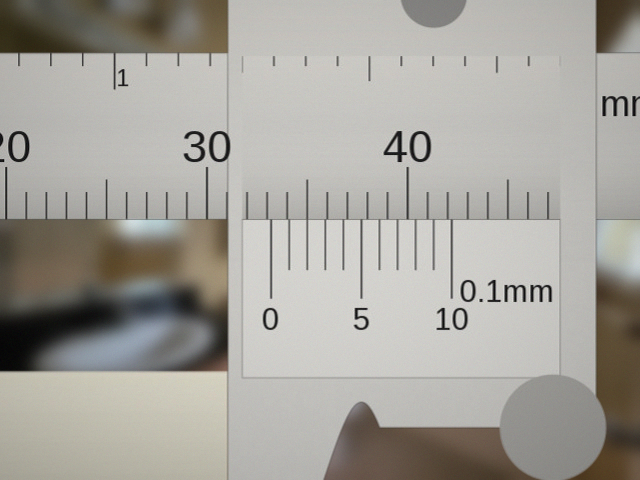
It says 33.2; mm
